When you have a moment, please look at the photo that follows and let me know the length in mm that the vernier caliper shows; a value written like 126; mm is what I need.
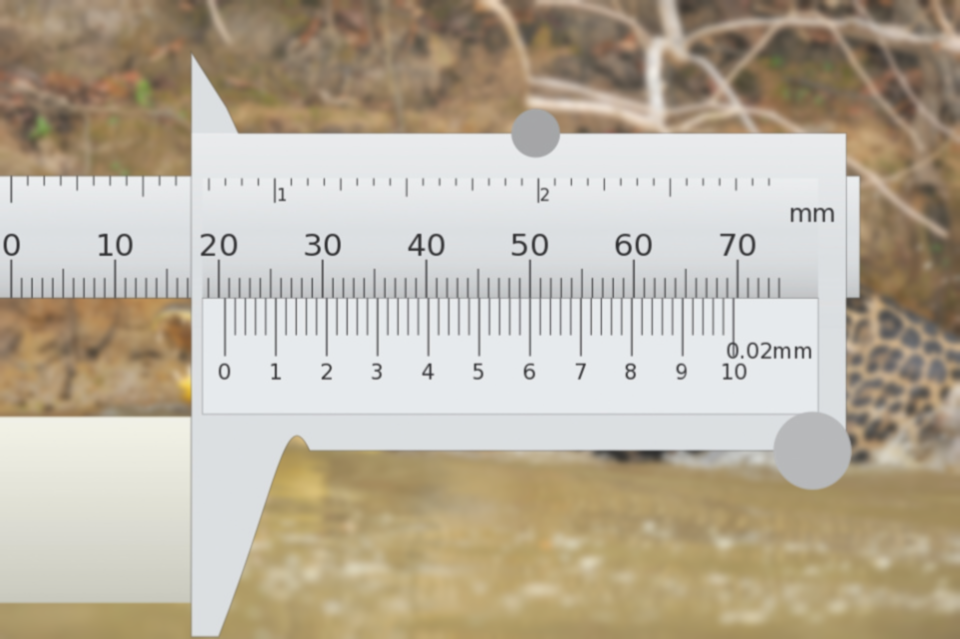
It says 20.6; mm
